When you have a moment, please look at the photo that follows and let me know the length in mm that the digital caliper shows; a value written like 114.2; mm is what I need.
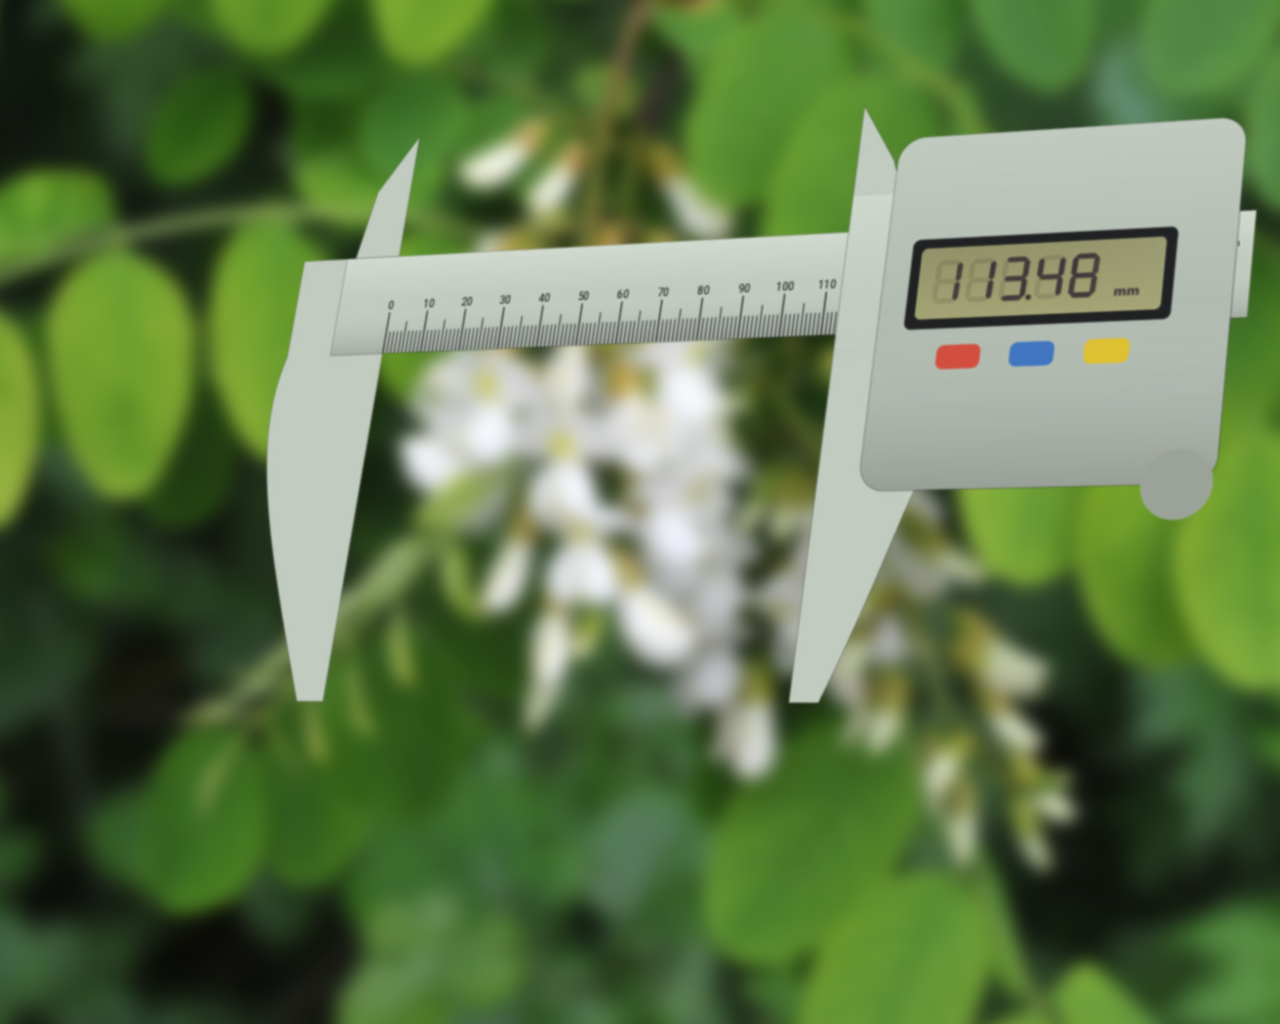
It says 113.48; mm
